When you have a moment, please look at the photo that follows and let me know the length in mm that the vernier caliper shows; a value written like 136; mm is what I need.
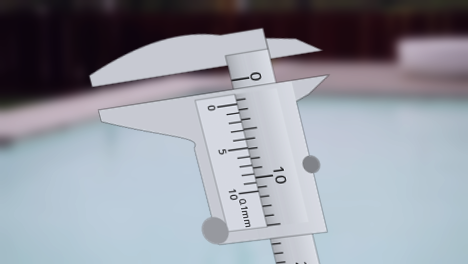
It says 2.4; mm
